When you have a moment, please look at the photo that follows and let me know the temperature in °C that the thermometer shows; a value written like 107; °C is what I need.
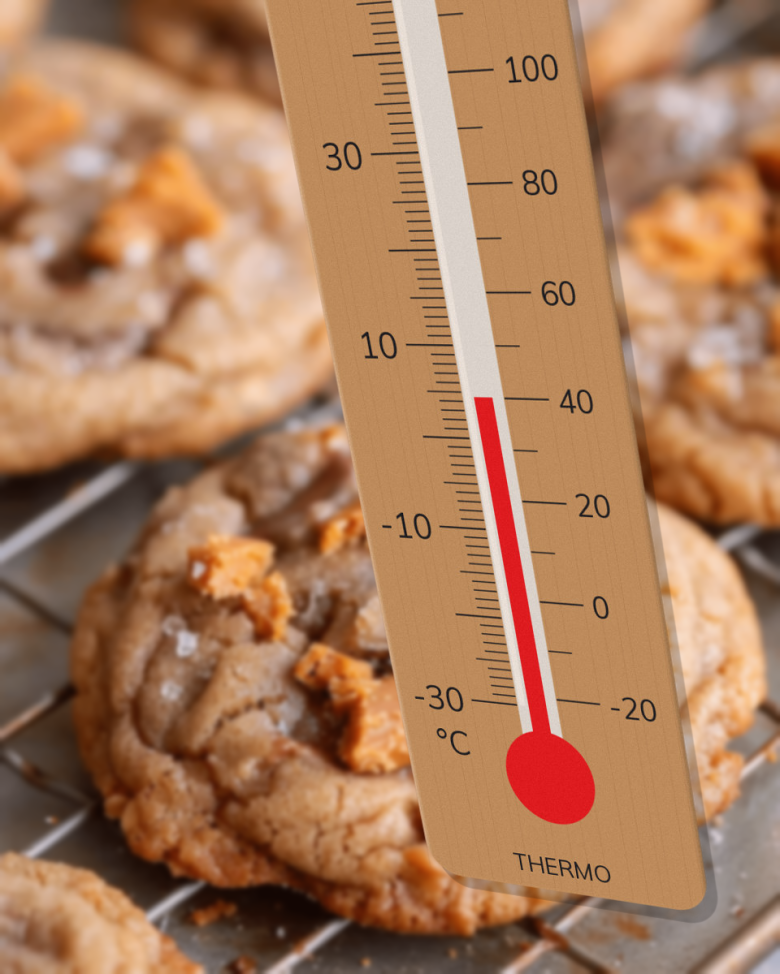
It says 4.5; °C
